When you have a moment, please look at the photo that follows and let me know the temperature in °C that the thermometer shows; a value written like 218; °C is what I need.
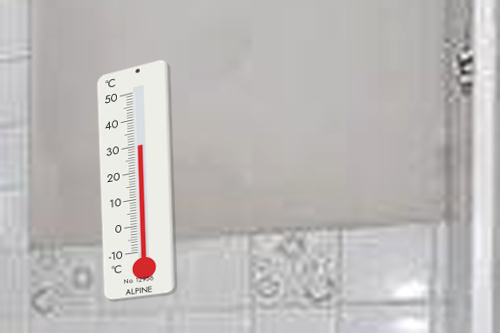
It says 30; °C
